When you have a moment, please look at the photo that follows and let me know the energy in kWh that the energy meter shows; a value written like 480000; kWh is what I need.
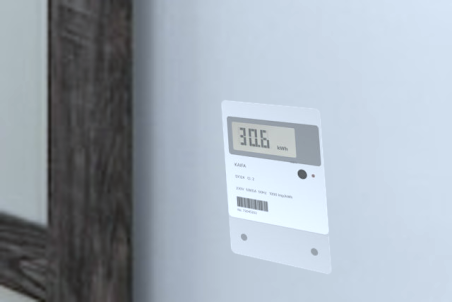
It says 30.6; kWh
